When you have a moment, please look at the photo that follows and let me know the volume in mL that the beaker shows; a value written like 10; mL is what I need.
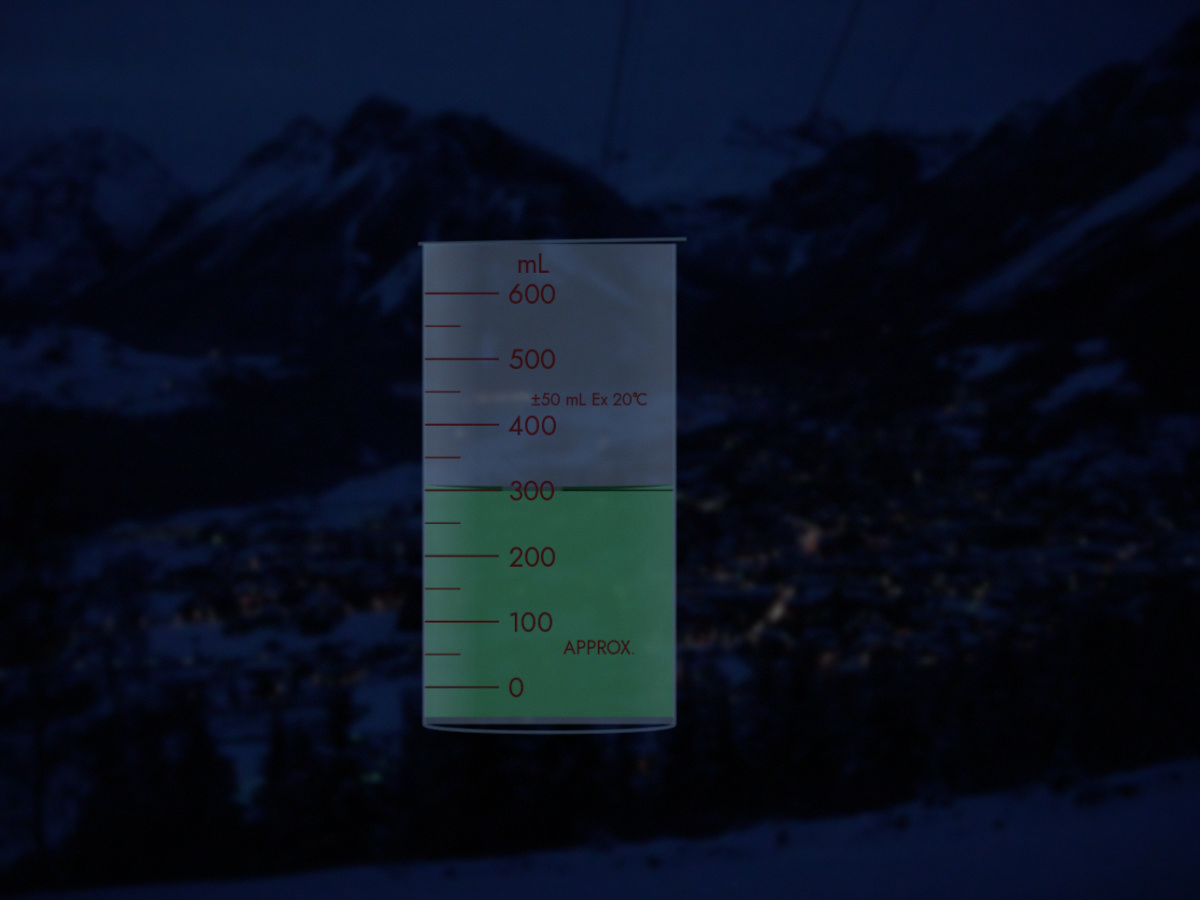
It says 300; mL
